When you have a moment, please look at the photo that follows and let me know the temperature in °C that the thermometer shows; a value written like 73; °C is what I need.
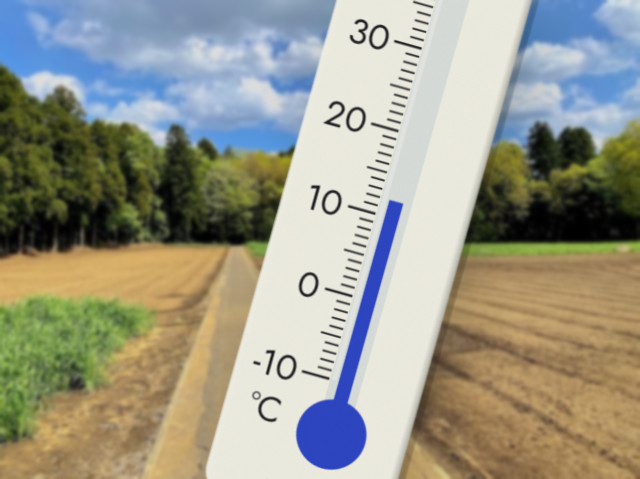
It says 12; °C
